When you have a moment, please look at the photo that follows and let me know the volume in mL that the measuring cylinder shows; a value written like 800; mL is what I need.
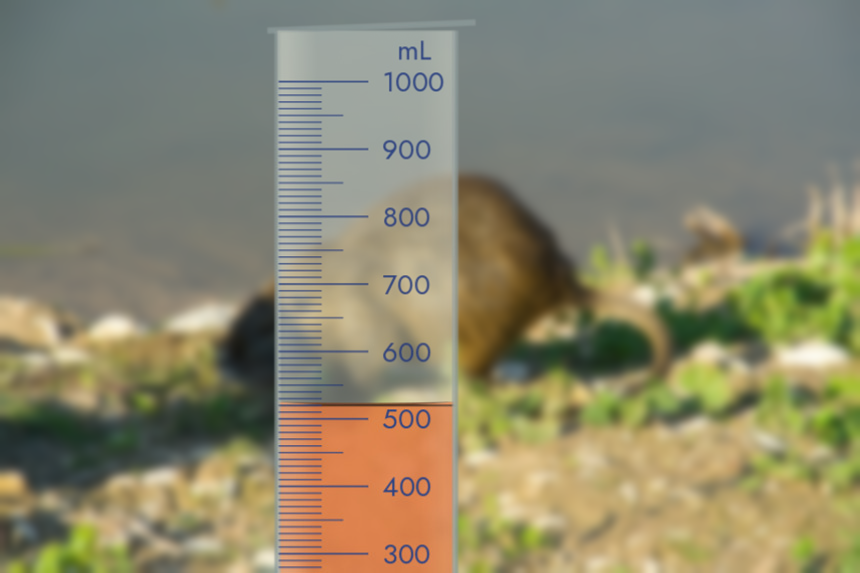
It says 520; mL
